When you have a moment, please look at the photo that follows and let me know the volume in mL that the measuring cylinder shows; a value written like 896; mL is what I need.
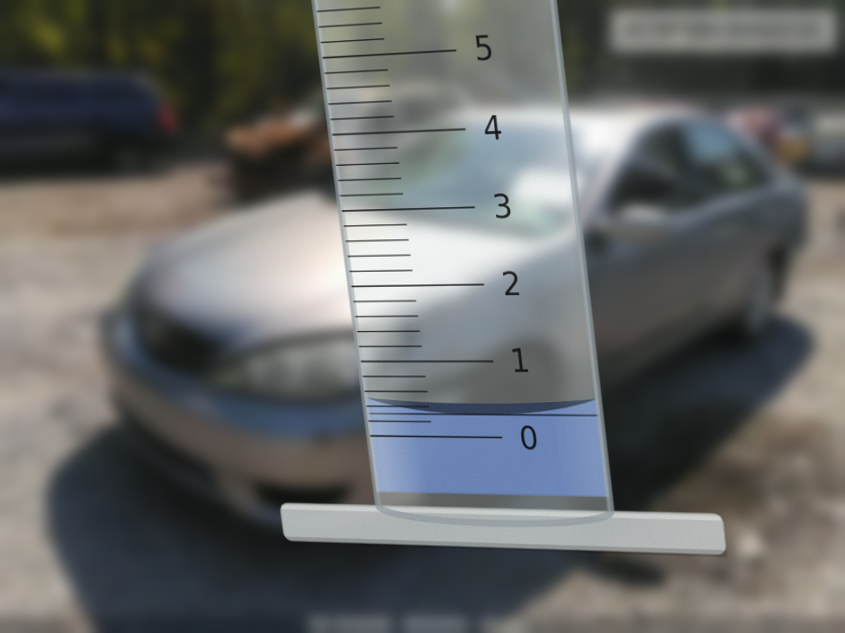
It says 0.3; mL
